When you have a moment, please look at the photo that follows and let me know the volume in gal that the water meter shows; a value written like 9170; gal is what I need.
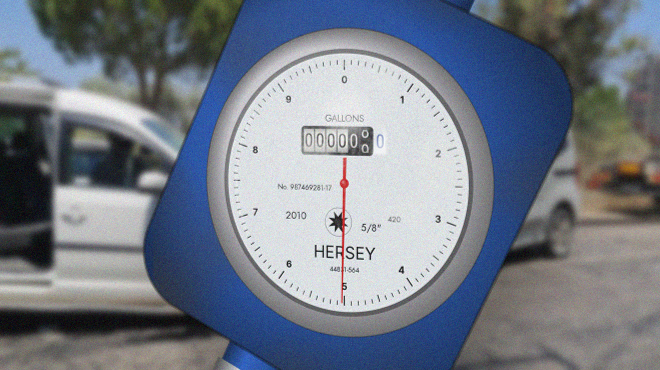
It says 85.0; gal
